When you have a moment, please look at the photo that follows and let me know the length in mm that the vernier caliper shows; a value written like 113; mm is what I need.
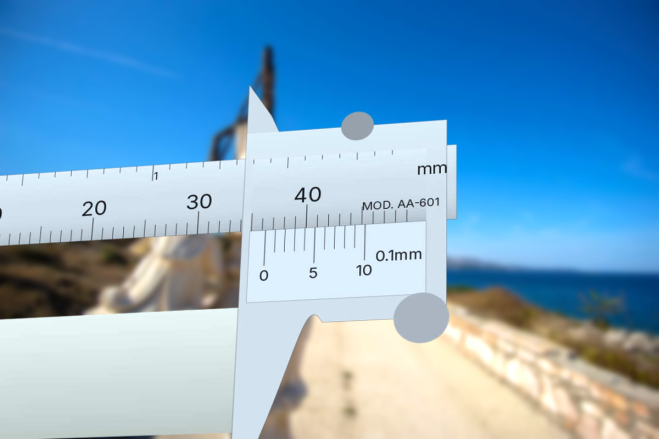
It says 36.3; mm
